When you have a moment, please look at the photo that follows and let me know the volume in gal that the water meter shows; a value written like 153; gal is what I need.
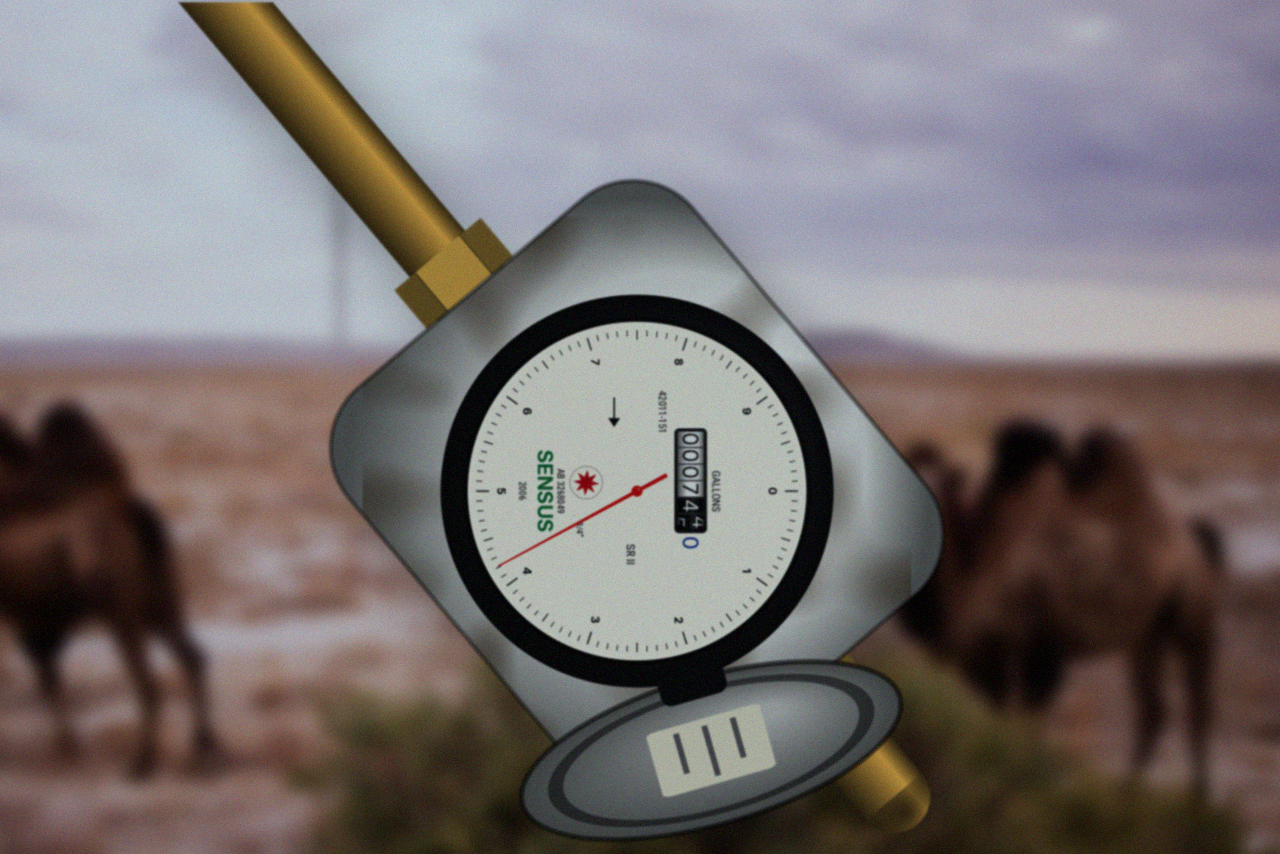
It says 7444.2; gal
